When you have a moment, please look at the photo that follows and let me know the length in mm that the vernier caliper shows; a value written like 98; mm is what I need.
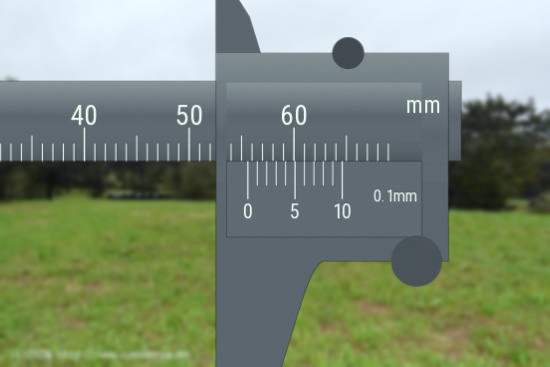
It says 55.6; mm
